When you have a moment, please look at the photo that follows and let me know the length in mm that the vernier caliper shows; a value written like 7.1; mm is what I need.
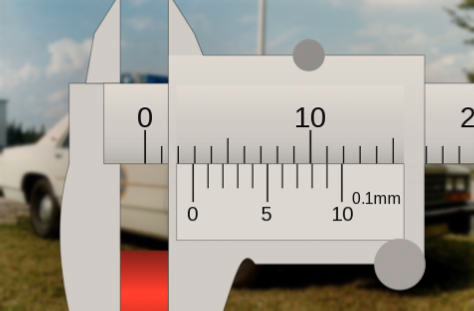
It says 2.9; mm
